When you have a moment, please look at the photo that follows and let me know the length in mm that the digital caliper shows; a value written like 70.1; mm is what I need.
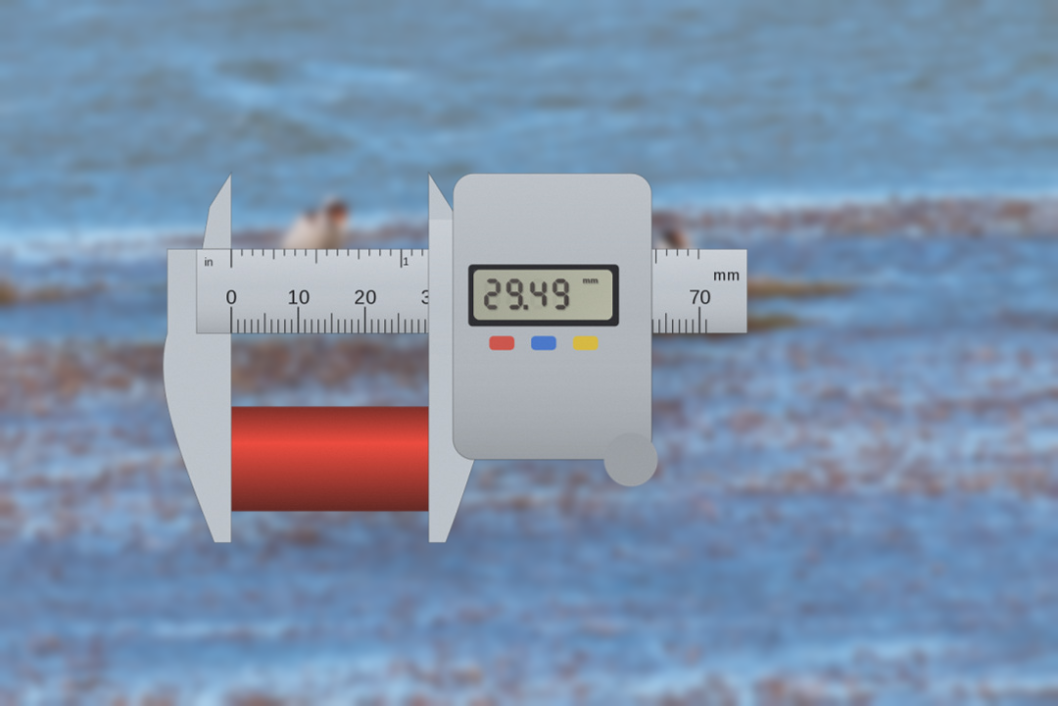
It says 29.49; mm
